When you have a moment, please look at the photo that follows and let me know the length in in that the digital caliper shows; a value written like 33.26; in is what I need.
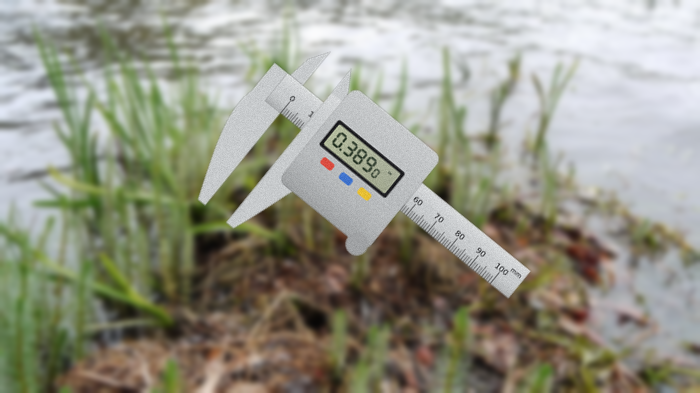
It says 0.3890; in
